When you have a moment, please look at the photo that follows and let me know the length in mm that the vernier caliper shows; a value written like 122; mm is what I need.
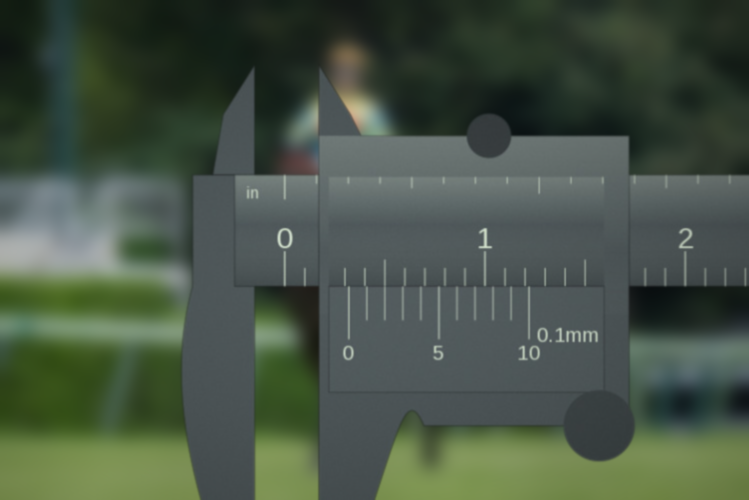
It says 3.2; mm
